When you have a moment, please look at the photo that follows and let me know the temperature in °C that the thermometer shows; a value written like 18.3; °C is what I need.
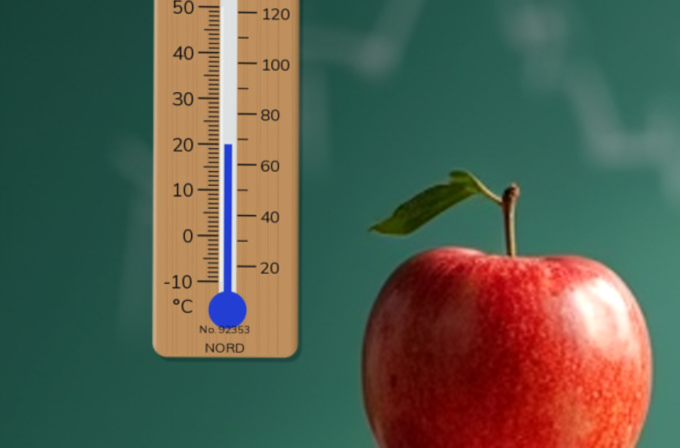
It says 20; °C
